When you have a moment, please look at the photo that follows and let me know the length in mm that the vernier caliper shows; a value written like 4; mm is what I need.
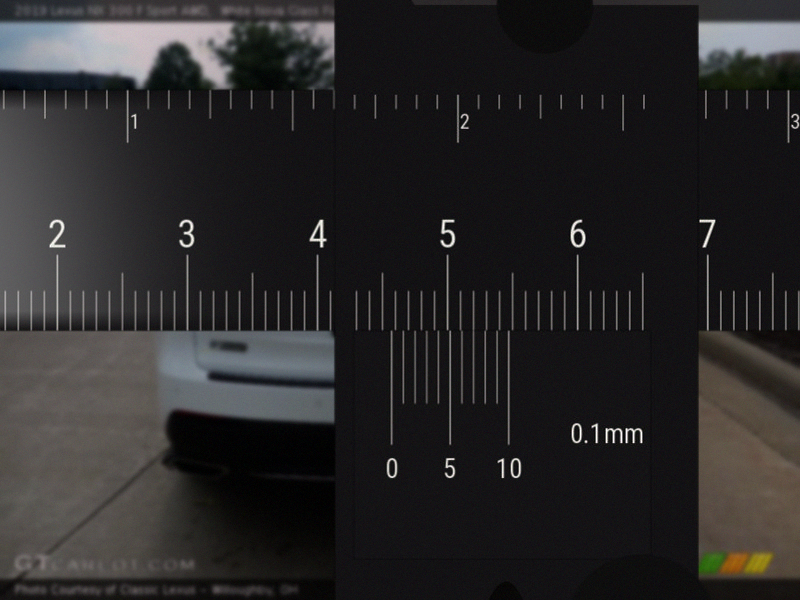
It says 45.7; mm
